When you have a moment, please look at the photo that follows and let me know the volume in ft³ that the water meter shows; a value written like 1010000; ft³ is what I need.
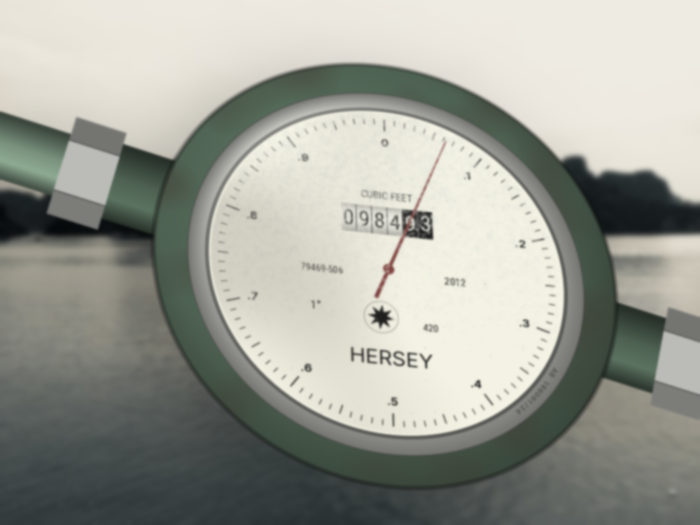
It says 98493.06; ft³
